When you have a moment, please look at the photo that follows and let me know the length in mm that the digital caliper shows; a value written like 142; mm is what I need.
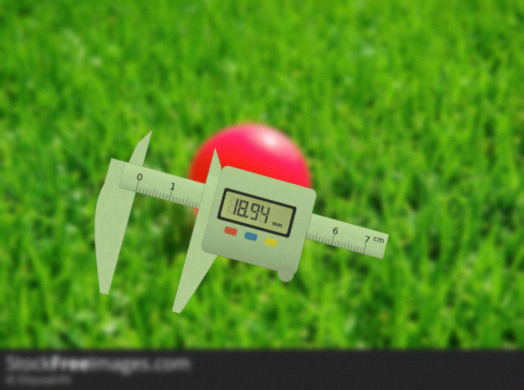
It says 18.94; mm
